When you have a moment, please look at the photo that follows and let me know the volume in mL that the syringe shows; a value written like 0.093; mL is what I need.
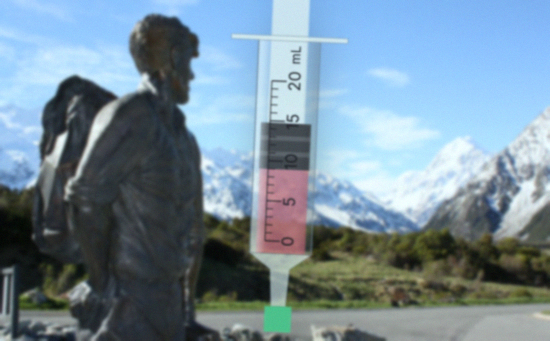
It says 9; mL
